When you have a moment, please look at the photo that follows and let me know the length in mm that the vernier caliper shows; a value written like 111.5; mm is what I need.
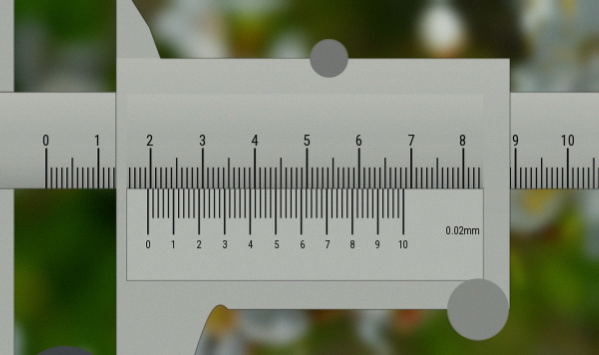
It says 19.5; mm
